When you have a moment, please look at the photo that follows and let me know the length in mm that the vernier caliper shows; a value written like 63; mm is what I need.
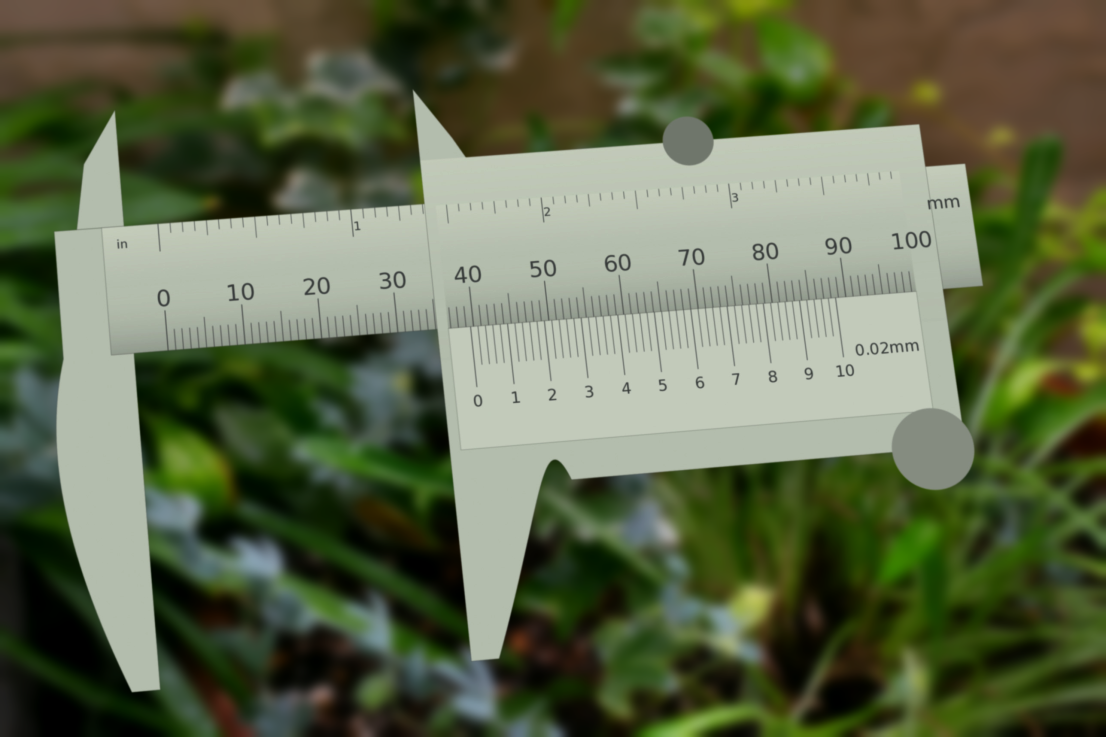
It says 39.6; mm
